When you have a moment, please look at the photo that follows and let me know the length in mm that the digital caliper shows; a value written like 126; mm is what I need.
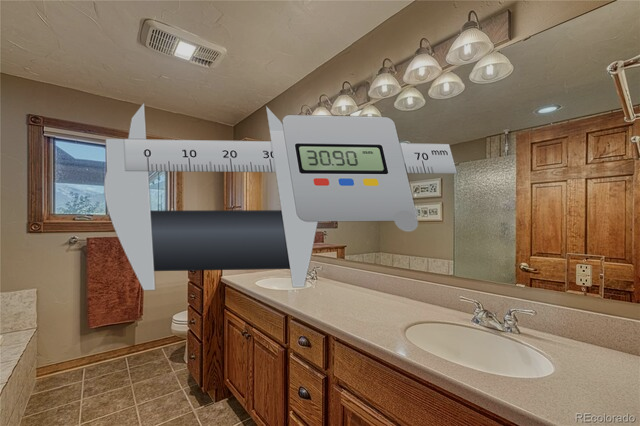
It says 30.90; mm
